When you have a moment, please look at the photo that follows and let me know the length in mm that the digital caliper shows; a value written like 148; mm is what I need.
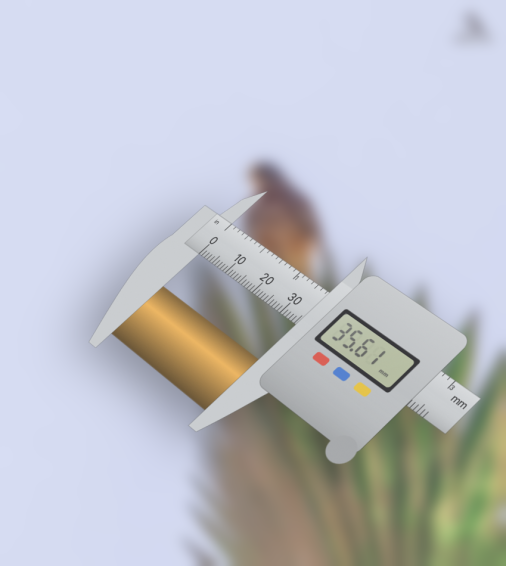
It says 35.61; mm
